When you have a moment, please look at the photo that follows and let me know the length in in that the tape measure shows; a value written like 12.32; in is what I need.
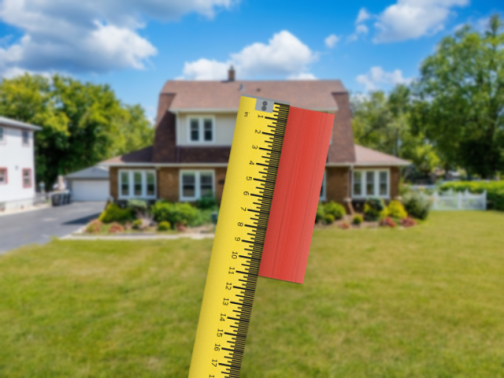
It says 11; in
